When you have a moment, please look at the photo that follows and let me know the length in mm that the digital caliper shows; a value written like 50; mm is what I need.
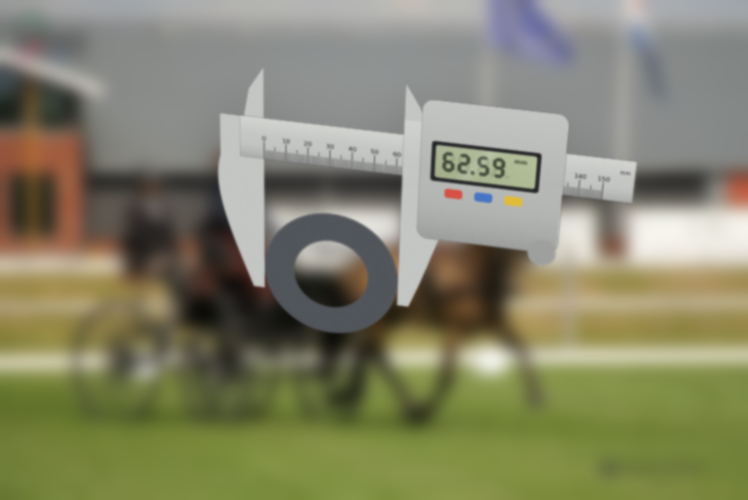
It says 62.59; mm
